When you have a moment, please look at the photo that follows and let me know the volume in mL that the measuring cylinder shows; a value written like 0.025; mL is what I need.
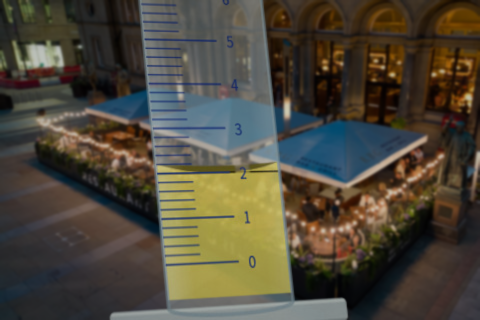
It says 2; mL
